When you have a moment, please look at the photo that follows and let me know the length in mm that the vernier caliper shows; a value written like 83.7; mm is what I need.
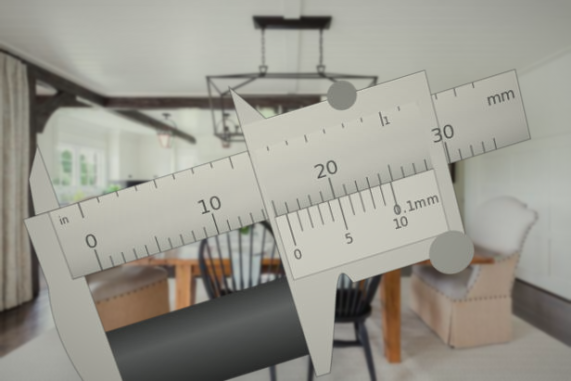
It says 15.8; mm
